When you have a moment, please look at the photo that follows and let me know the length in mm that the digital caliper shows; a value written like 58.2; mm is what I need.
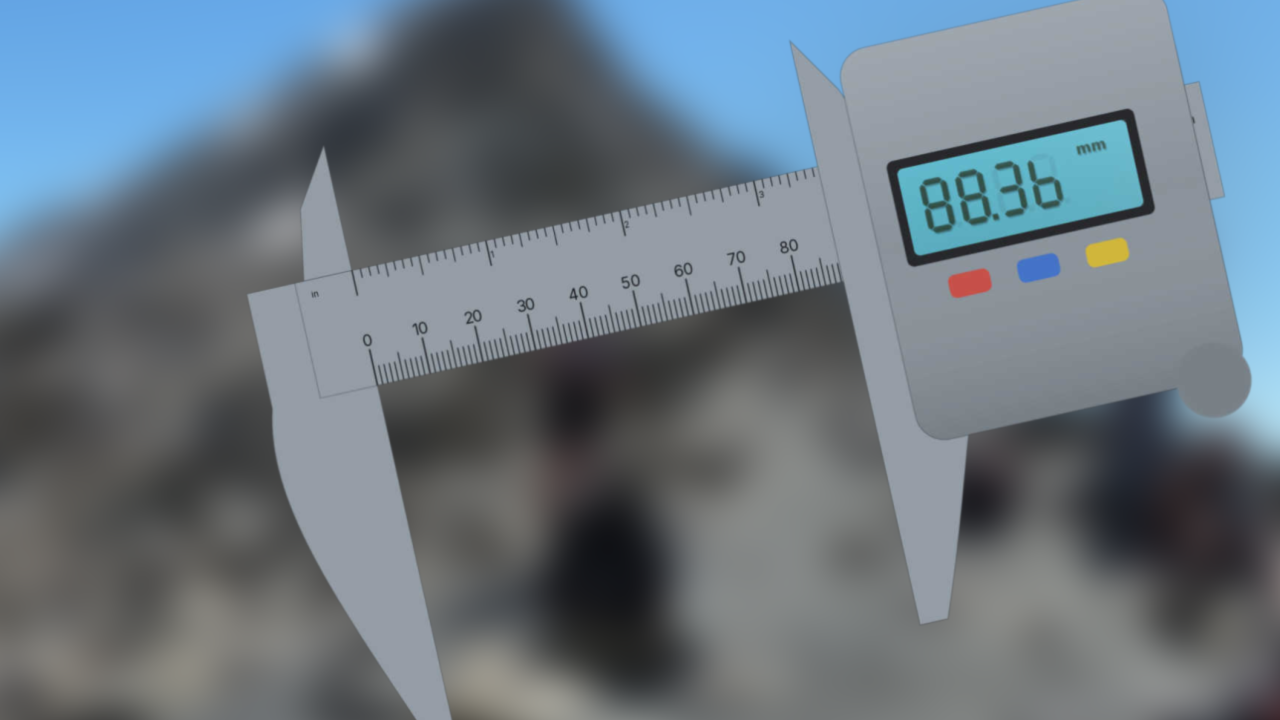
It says 88.36; mm
